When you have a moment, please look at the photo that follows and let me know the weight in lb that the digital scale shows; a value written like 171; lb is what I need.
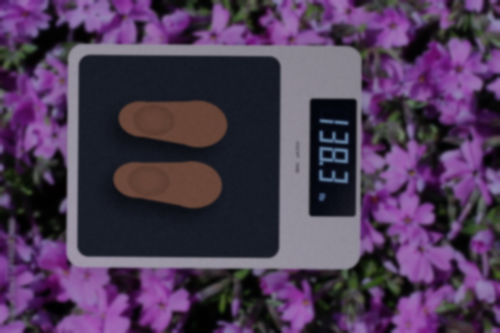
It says 138.3; lb
